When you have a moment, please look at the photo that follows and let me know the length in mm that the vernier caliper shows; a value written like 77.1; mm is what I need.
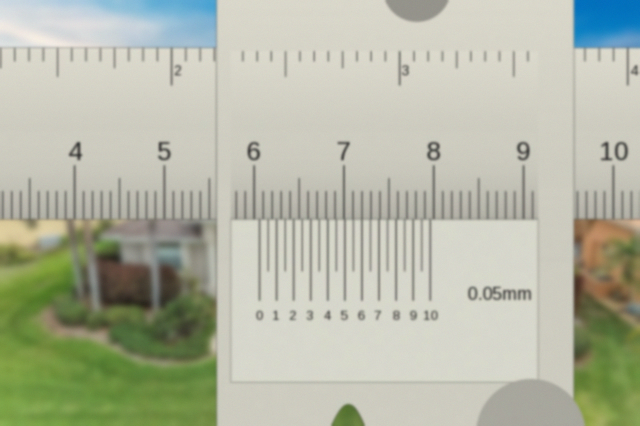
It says 60.6; mm
